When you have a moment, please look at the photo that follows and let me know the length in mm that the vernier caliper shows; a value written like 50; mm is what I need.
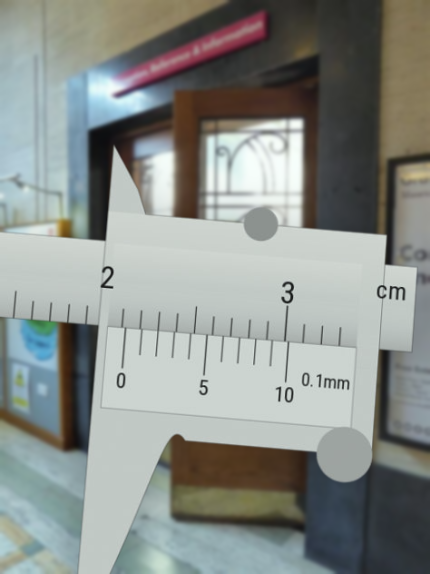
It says 21.2; mm
